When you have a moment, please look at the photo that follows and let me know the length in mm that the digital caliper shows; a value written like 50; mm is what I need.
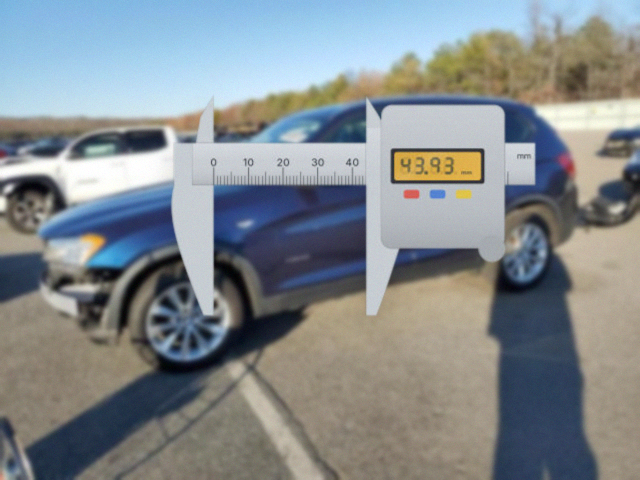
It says 43.93; mm
